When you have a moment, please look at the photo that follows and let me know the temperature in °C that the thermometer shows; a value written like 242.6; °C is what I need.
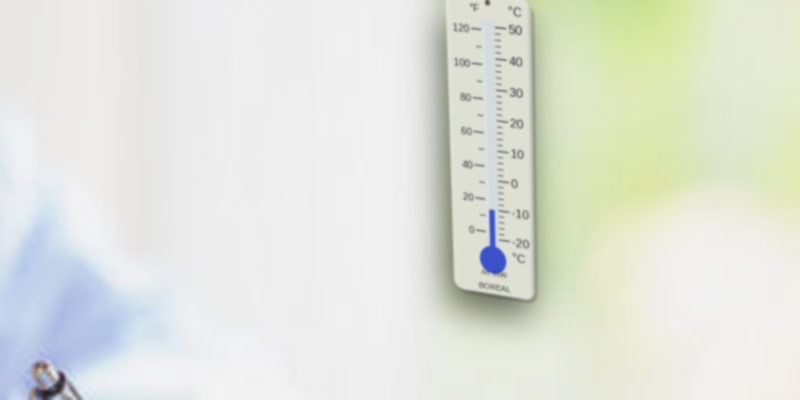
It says -10; °C
